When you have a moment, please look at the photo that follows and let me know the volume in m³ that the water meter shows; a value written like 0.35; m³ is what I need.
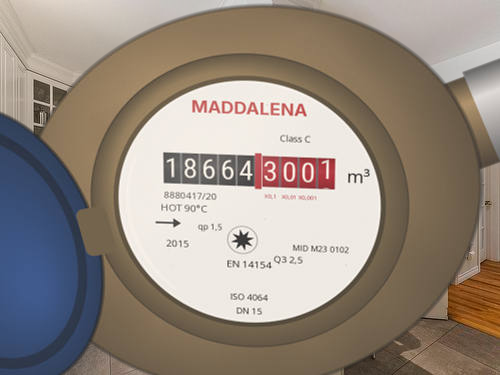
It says 18664.3001; m³
